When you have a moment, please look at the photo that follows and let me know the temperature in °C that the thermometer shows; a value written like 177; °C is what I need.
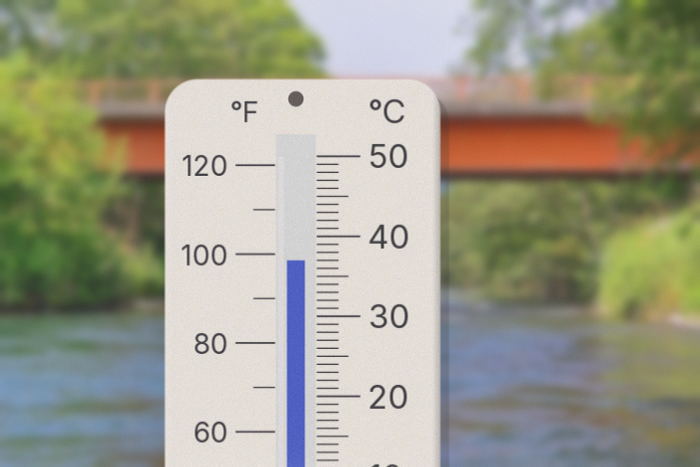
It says 37; °C
